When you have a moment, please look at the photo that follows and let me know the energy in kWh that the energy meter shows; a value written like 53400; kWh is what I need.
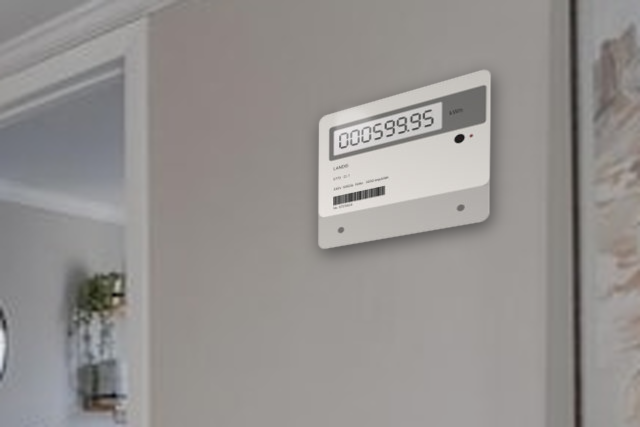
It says 599.95; kWh
